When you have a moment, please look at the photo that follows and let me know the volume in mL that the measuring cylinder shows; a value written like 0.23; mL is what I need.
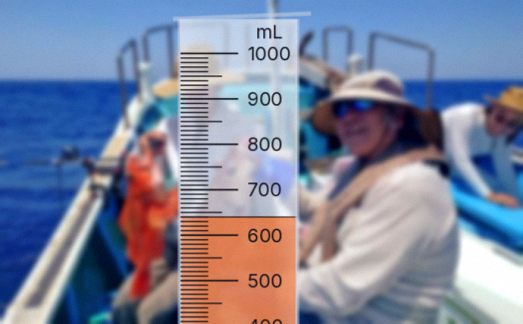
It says 640; mL
